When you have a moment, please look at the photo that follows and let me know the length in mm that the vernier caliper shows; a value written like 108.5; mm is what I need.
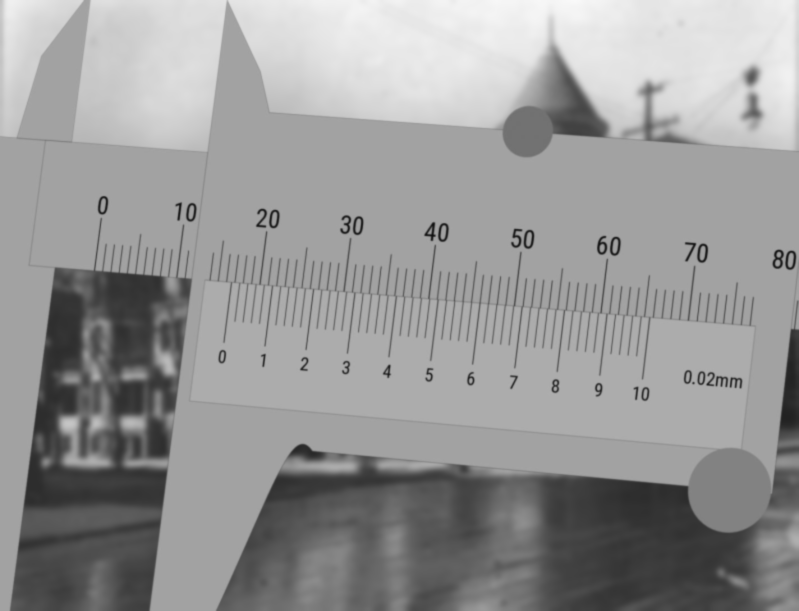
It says 16.6; mm
